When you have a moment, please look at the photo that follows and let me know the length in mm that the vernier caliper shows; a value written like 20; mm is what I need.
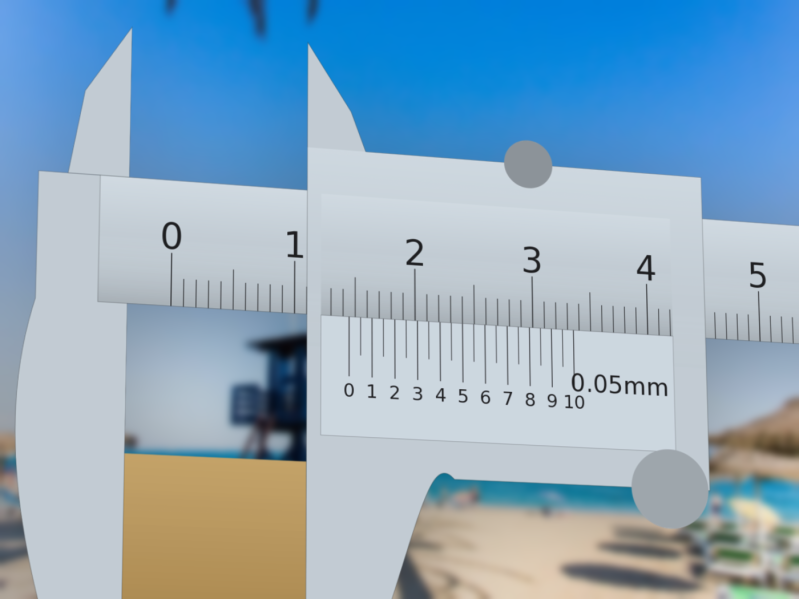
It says 14.5; mm
